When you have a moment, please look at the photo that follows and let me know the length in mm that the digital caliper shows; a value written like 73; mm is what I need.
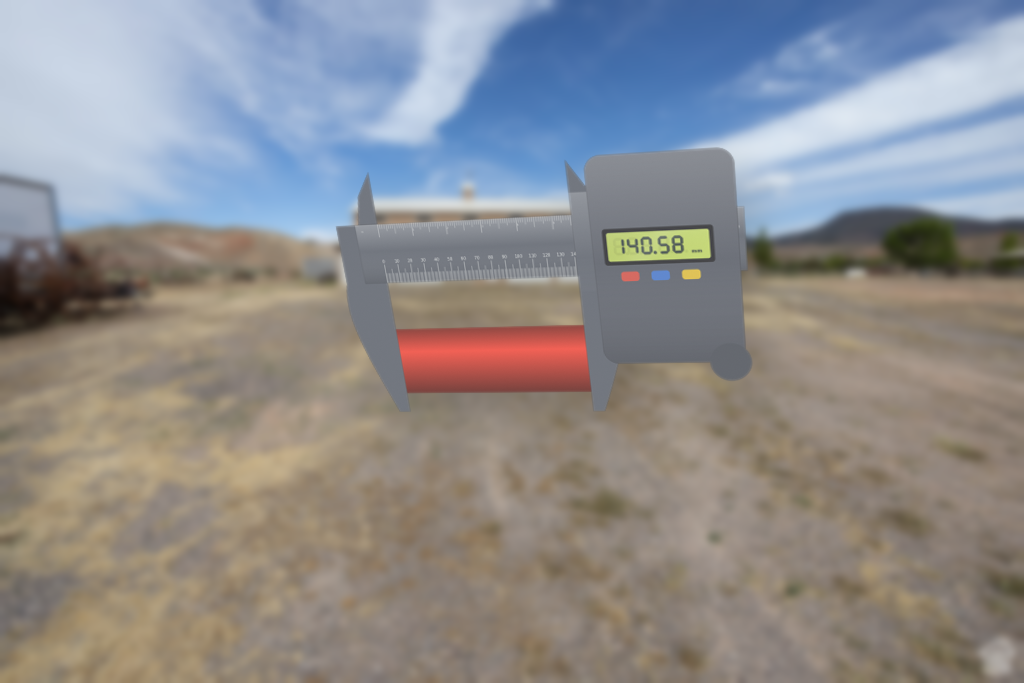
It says 140.58; mm
